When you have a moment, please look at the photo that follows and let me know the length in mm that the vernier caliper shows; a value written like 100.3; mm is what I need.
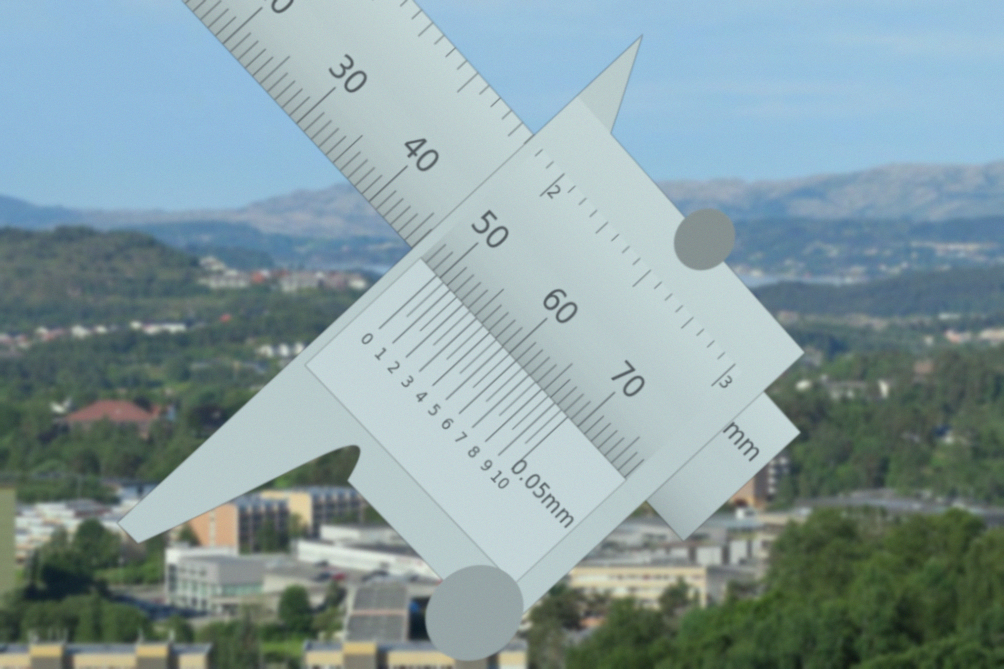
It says 49.6; mm
